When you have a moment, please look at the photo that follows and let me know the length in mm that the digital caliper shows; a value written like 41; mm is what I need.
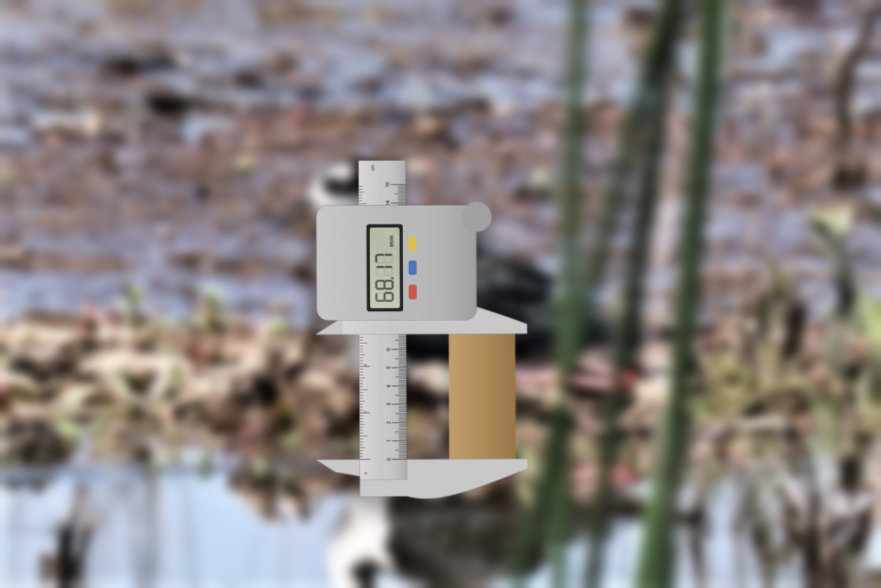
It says 68.17; mm
